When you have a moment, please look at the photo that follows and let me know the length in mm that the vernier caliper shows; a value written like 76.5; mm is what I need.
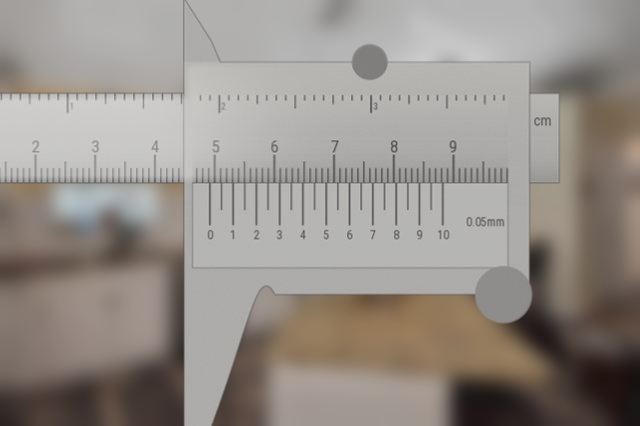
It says 49.2; mm
